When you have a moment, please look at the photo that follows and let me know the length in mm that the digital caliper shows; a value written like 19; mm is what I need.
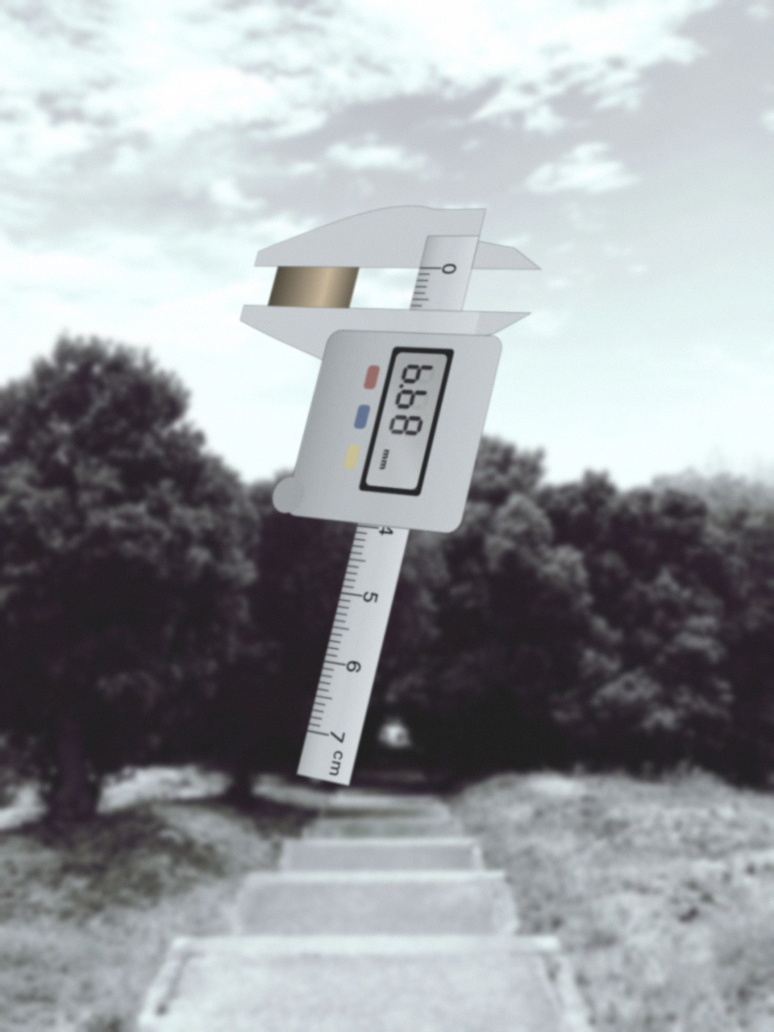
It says 6.68; mm
